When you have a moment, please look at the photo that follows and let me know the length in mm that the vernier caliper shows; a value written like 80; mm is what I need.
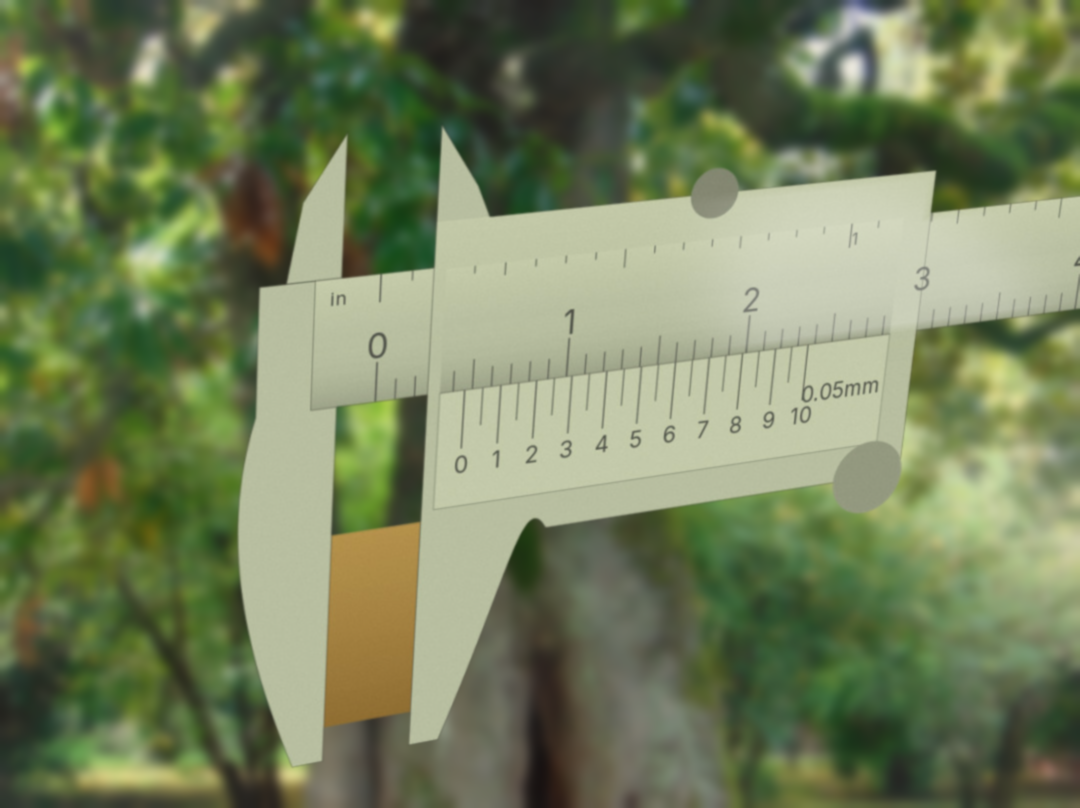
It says 4.6; mm
